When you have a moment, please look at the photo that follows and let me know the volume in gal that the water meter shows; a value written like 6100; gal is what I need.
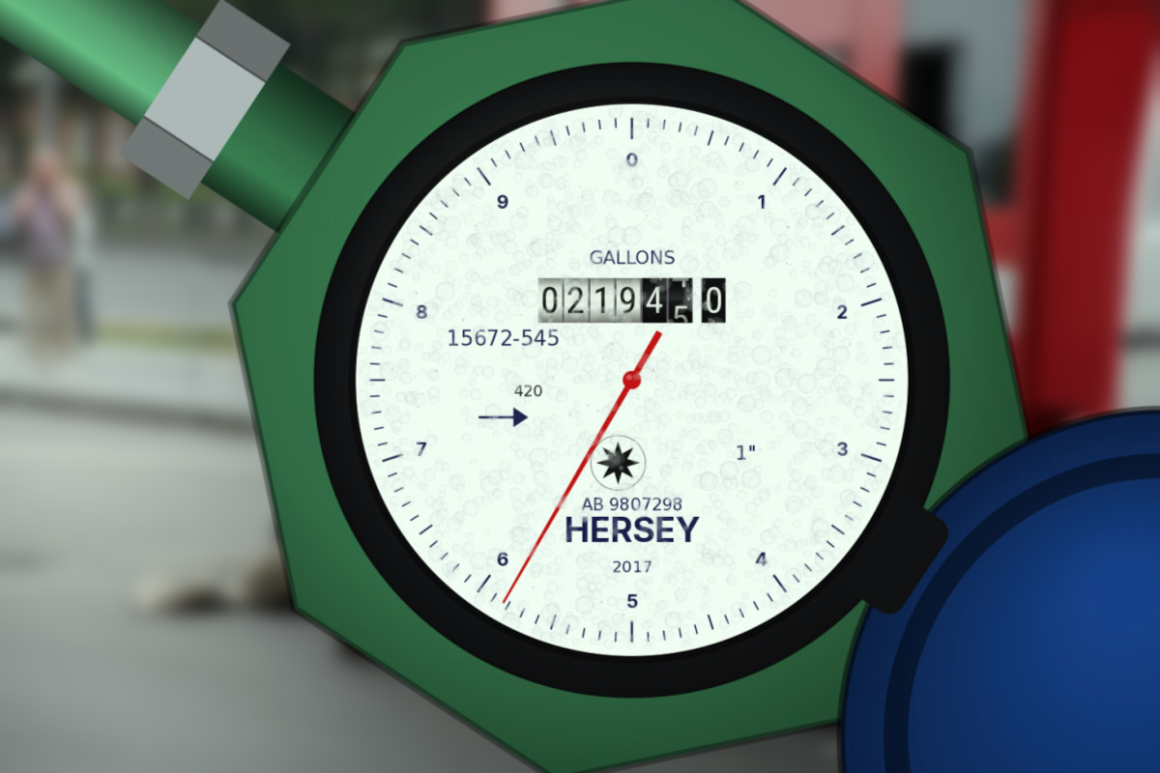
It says 219445.8; gal
